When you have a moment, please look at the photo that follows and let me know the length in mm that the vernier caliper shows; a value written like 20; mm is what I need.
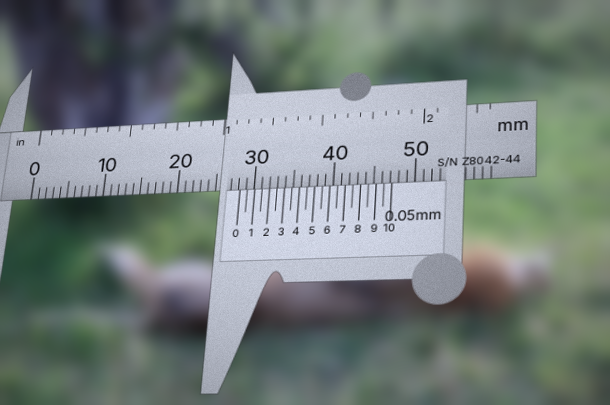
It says 28.2; mm
